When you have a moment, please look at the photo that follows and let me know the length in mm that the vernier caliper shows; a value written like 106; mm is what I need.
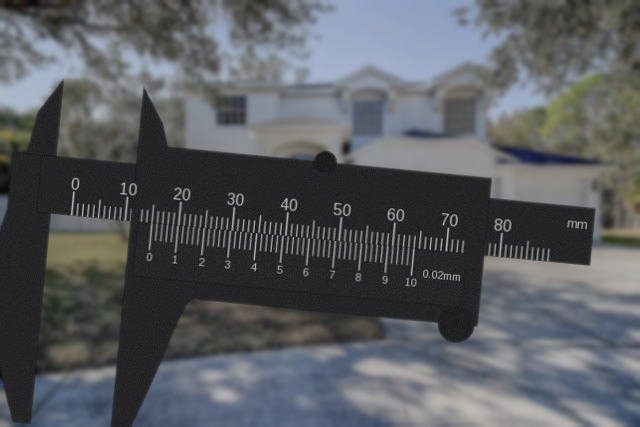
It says 15.0; mm
